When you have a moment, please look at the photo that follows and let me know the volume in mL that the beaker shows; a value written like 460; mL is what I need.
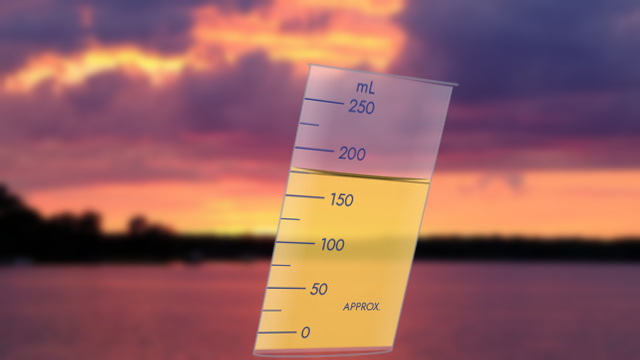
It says 175; mL
